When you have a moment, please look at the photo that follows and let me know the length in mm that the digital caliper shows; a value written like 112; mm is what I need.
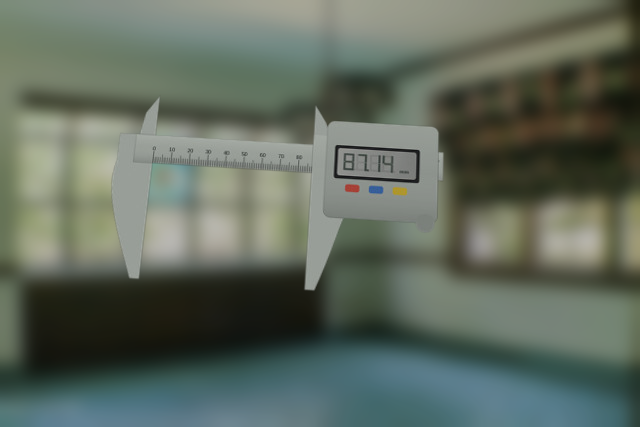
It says 87.14; mm
